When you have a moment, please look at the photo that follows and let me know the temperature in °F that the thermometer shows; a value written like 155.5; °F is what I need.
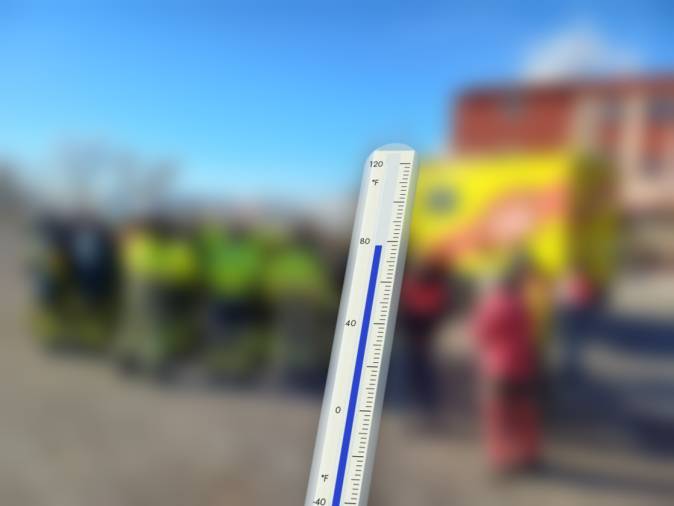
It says 78; °F
